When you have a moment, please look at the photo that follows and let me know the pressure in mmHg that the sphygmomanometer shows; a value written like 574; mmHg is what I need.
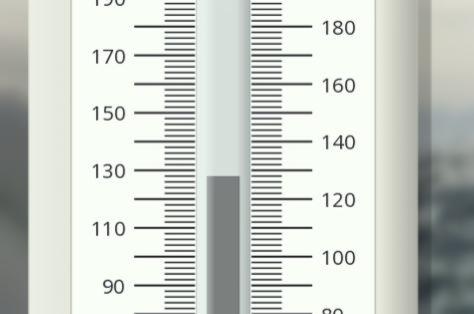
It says 128; mmHg
